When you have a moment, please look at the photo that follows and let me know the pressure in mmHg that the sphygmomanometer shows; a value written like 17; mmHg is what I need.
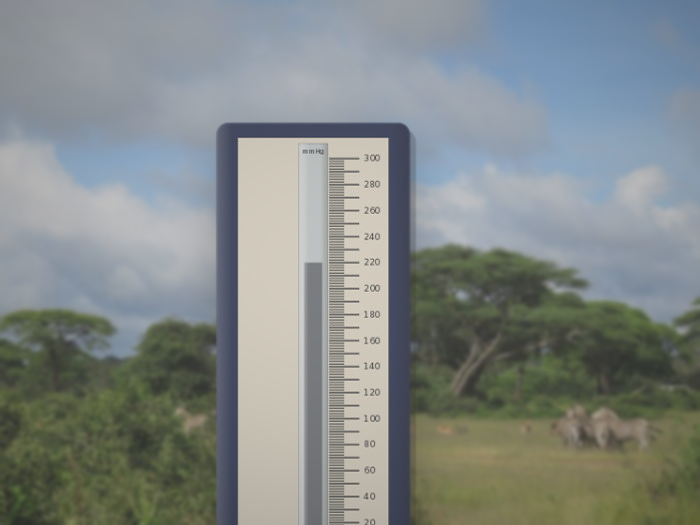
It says 220; mmHg
